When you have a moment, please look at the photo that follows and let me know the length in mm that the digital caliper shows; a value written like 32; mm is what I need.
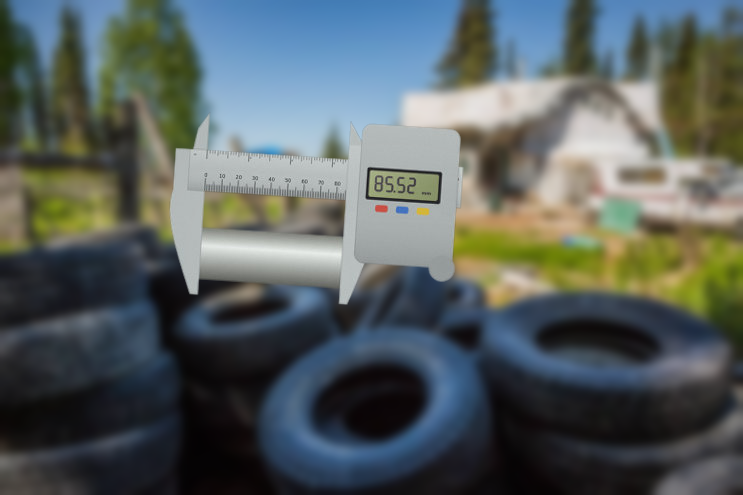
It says 85.52; mm
